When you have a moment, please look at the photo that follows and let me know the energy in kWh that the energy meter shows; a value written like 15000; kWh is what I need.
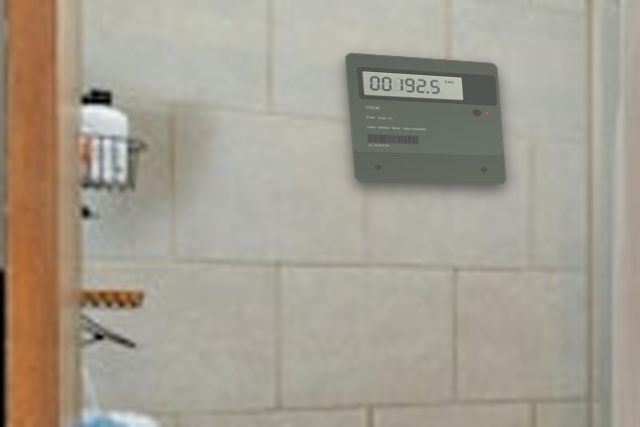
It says 192.5; kWh
